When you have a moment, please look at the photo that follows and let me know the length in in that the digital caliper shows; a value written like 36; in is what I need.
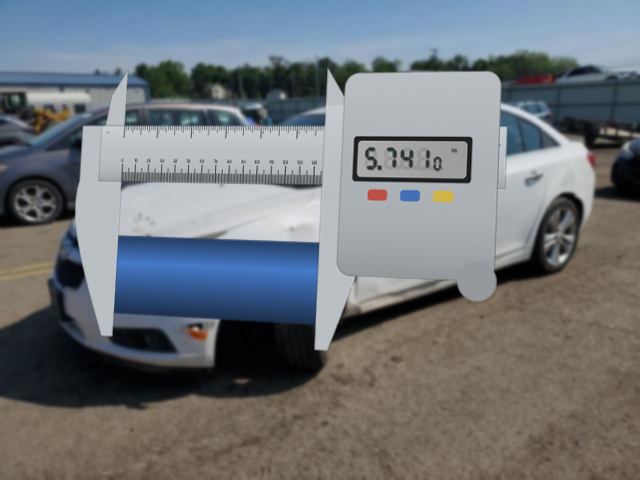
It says 5.7410; in
